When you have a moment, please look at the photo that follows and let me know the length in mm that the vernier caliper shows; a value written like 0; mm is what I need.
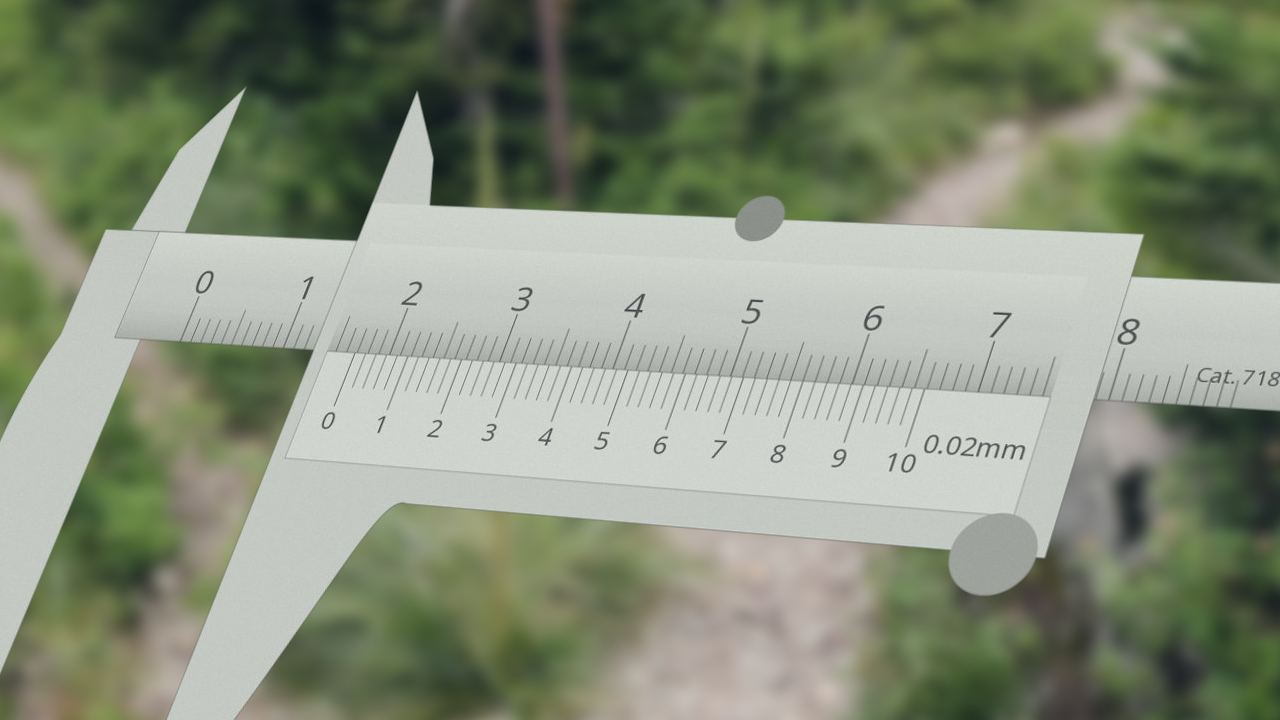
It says 16.8; mm
